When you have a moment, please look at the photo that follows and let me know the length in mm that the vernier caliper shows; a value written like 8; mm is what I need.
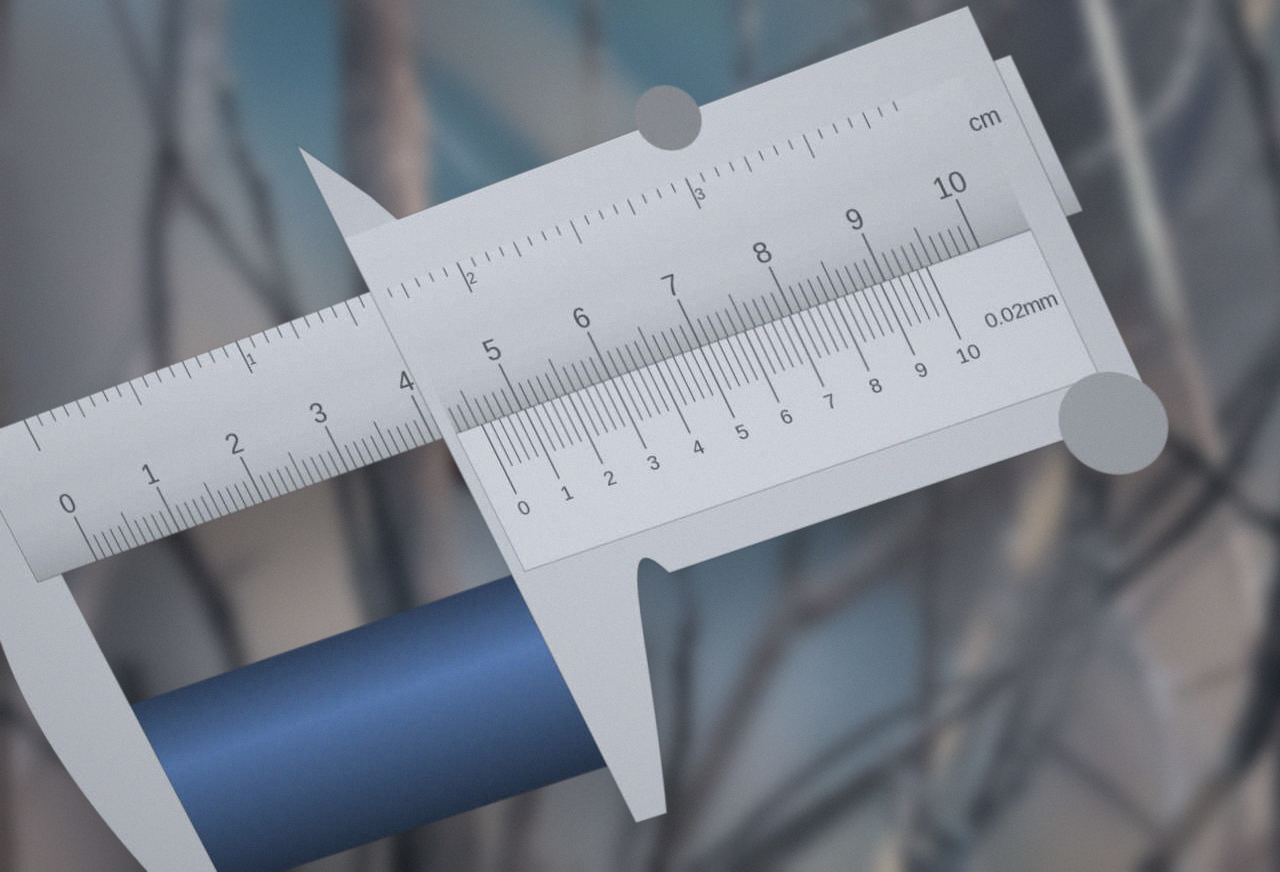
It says 45.4; mm
